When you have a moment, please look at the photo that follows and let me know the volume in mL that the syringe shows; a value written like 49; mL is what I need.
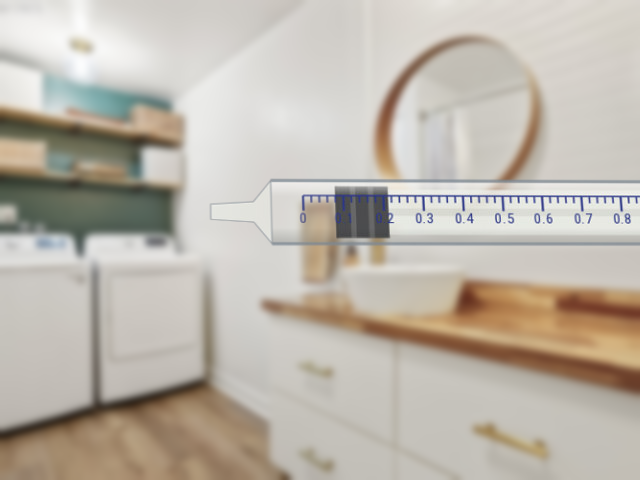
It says 0.08; mL
